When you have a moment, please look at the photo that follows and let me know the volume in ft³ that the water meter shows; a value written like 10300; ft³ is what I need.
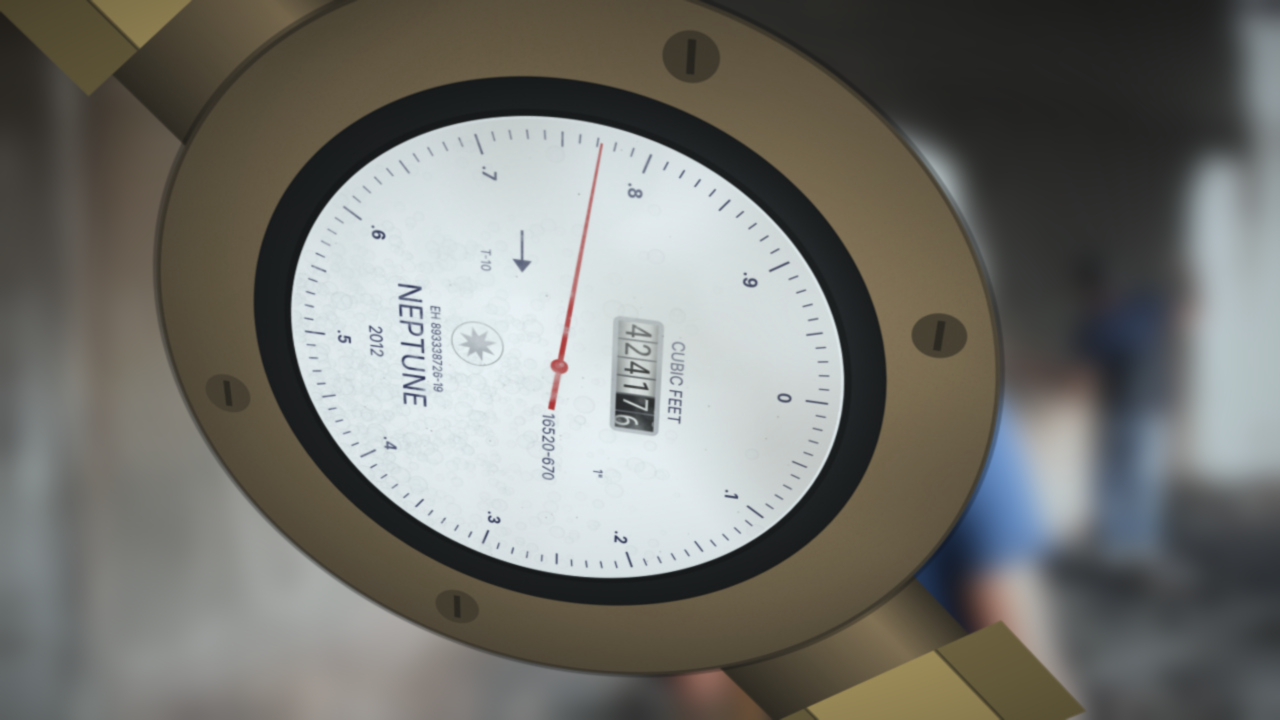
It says 424175.77; ft³
